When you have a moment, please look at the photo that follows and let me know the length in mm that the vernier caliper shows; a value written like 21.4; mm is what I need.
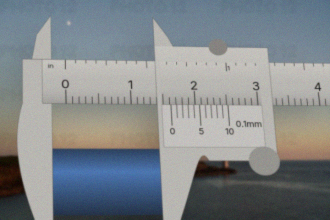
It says 16.2; mm
